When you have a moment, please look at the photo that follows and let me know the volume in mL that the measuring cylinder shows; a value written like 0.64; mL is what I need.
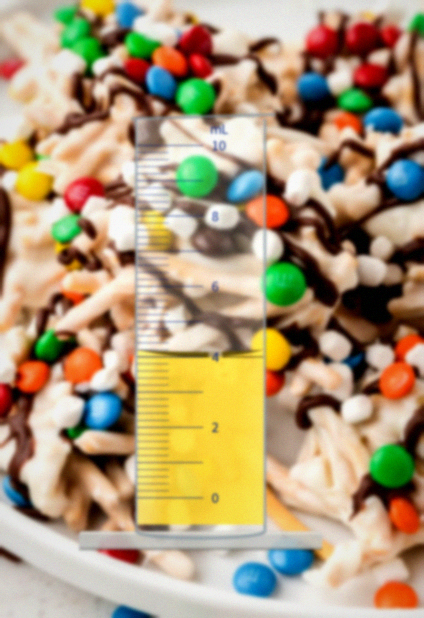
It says 4; mL
